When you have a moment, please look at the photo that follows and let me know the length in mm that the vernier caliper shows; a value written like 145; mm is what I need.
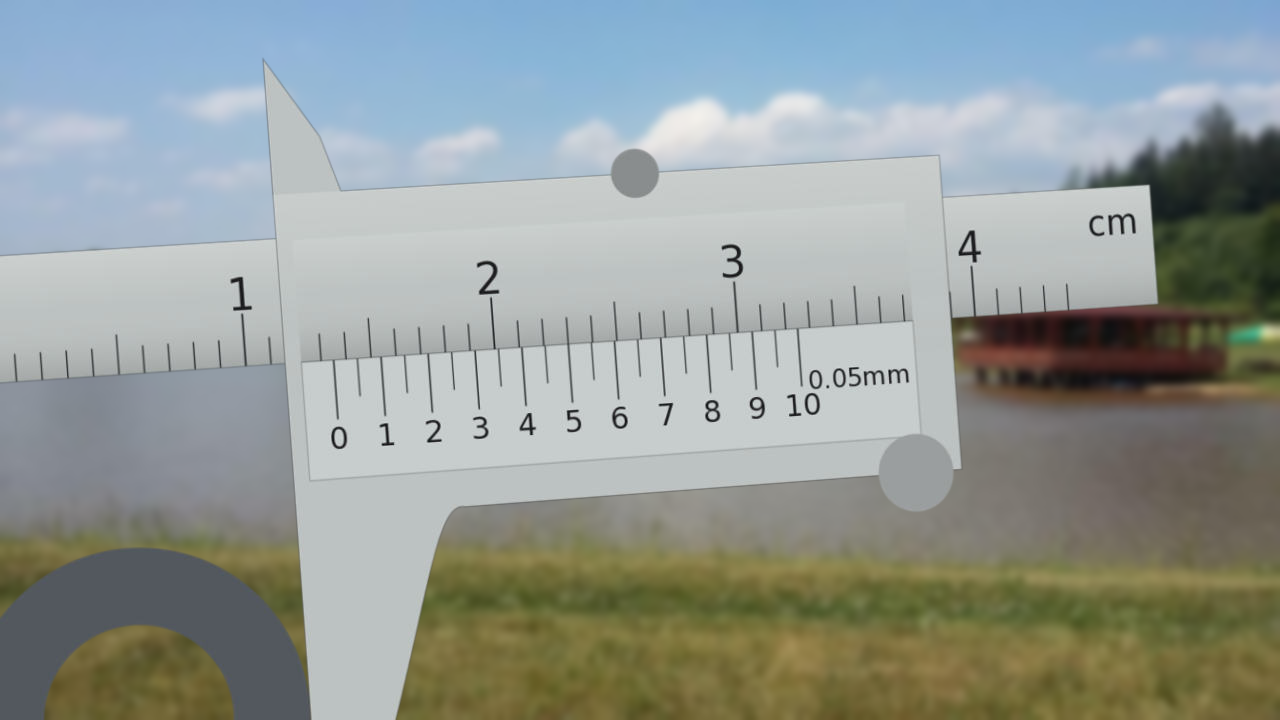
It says 13.5; mm
